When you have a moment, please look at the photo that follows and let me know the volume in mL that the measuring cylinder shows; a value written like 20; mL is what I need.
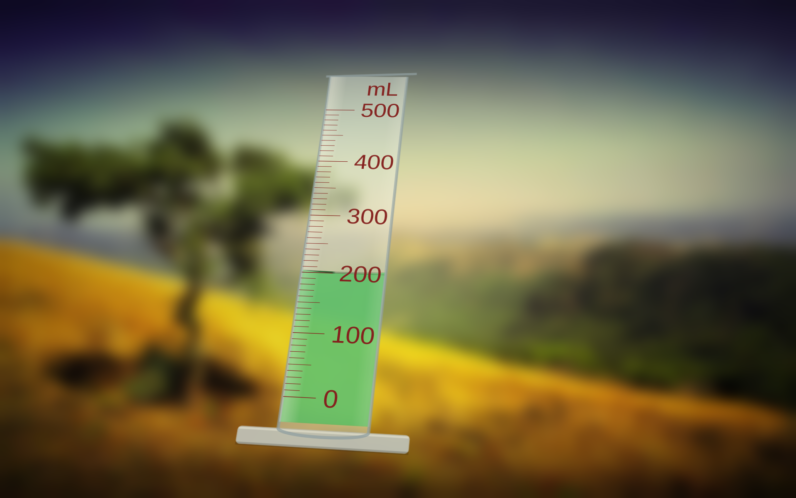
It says 200; mL
